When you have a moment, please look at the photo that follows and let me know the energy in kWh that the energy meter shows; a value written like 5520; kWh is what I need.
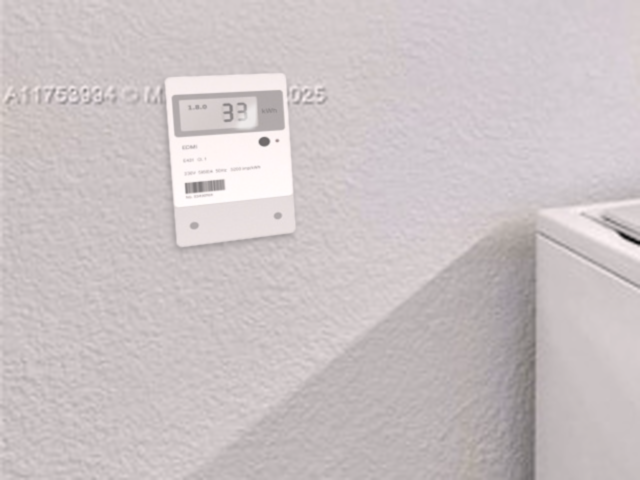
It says 33; kWh
